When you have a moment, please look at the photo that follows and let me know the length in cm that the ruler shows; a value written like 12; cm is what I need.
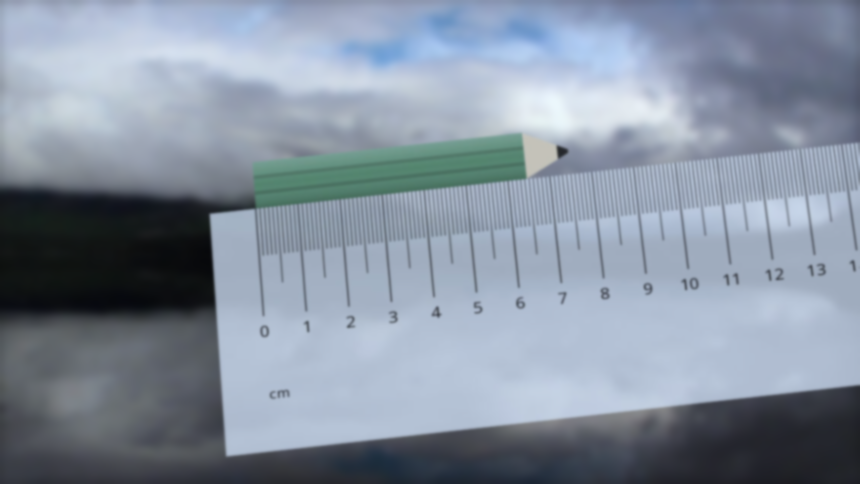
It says 7.5; cm
